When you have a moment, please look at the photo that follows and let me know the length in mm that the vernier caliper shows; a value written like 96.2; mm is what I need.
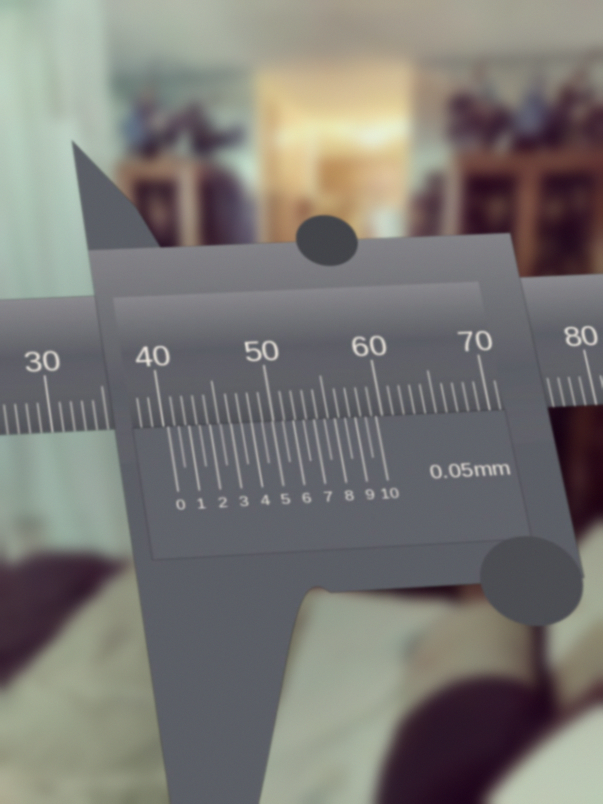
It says 40.4; mm
